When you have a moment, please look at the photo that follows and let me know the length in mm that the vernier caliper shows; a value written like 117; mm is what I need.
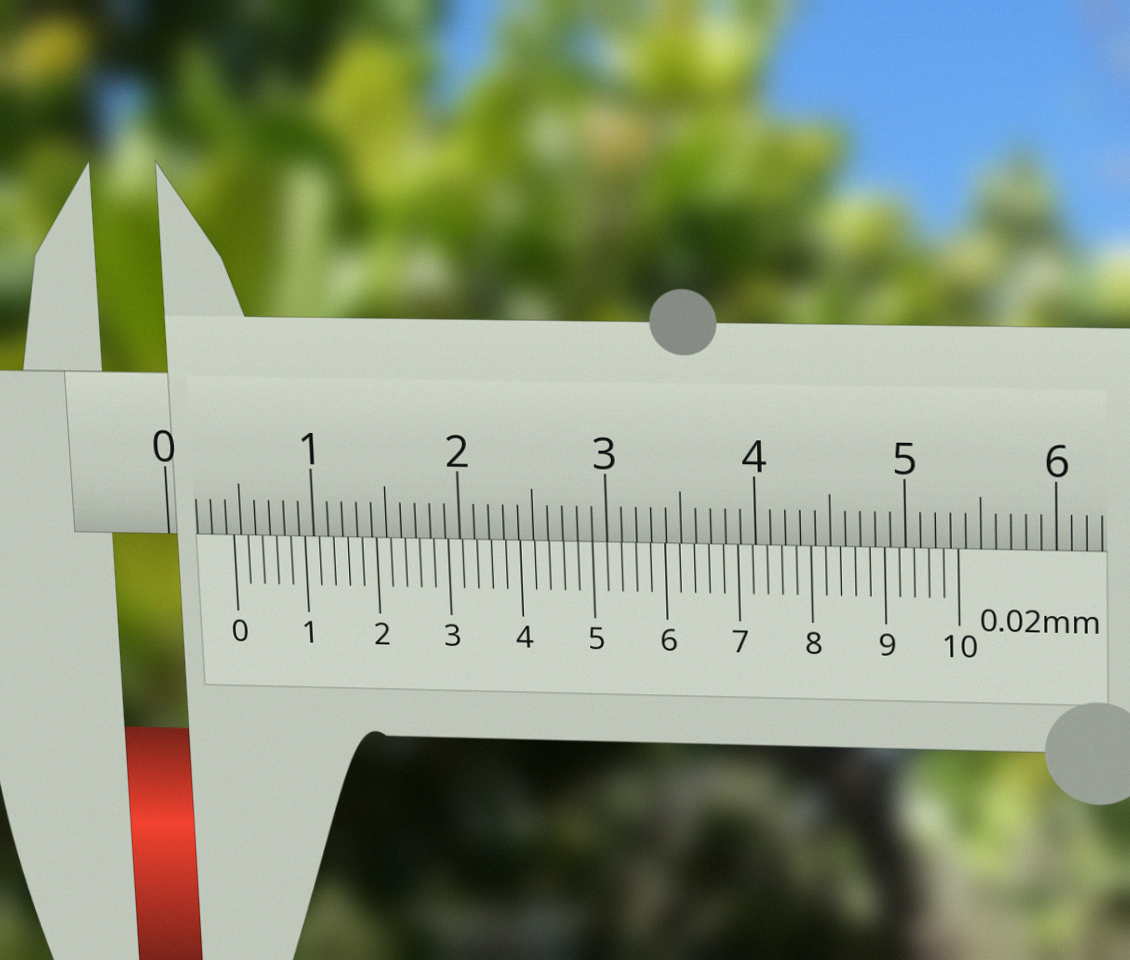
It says 4.5; mm
